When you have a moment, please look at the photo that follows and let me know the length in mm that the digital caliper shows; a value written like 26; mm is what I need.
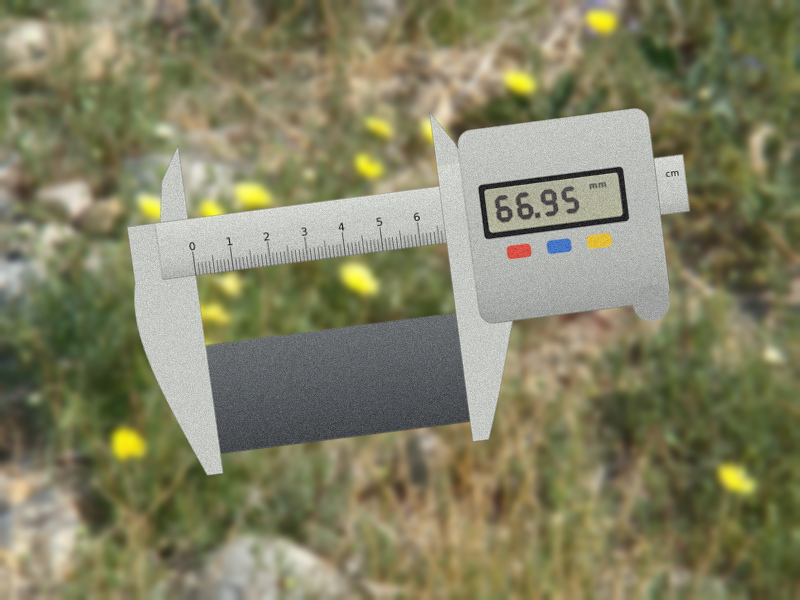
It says 66.95; mm
